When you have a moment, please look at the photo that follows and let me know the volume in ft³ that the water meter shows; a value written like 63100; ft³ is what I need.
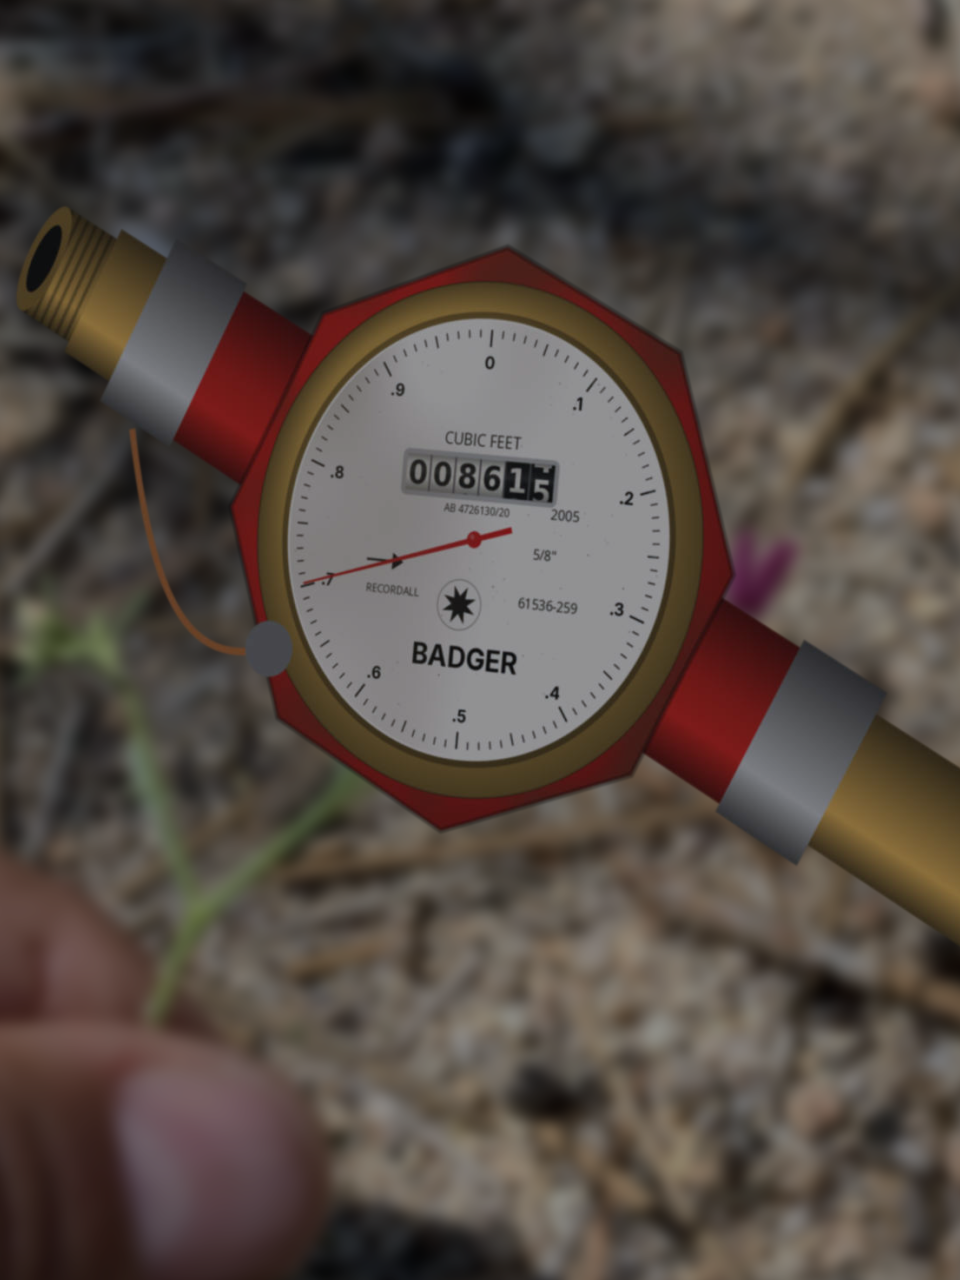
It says 8614.70; ft³
